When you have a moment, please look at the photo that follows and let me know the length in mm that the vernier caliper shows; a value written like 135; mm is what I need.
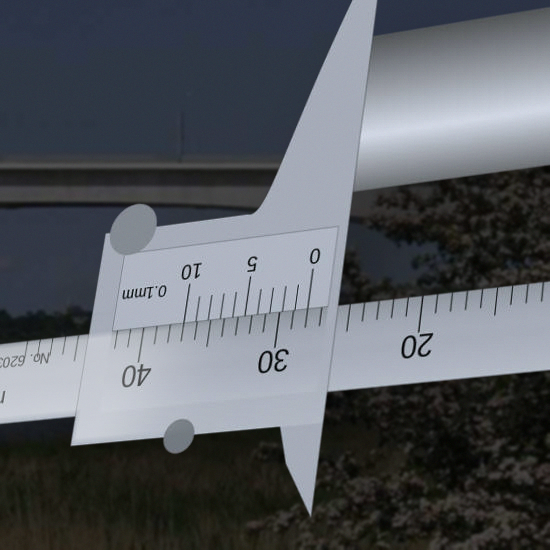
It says 28.0; mm
